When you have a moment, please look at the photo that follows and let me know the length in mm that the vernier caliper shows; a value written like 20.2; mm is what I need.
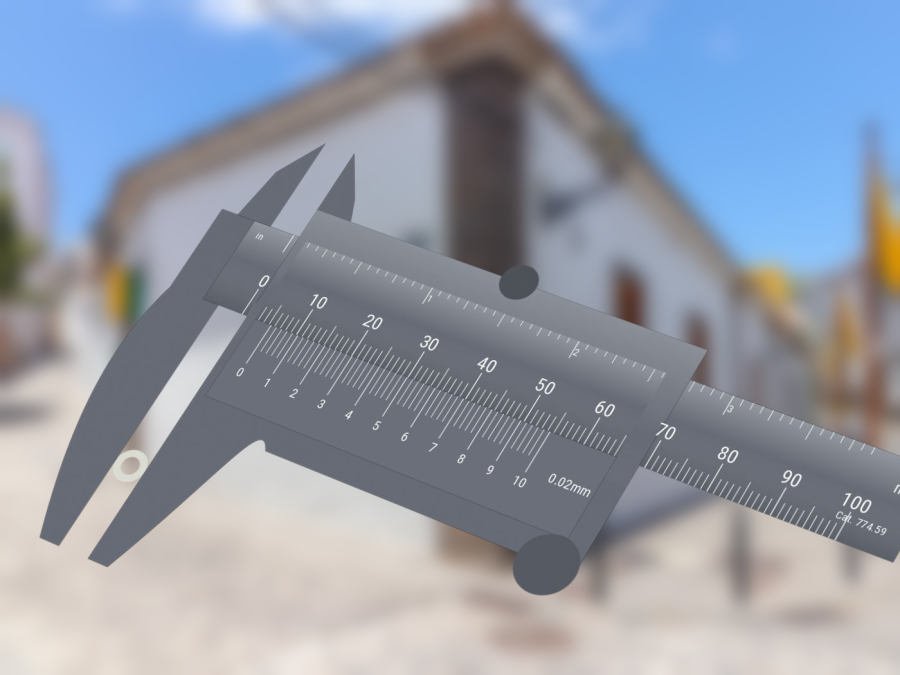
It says 5.4; mm
